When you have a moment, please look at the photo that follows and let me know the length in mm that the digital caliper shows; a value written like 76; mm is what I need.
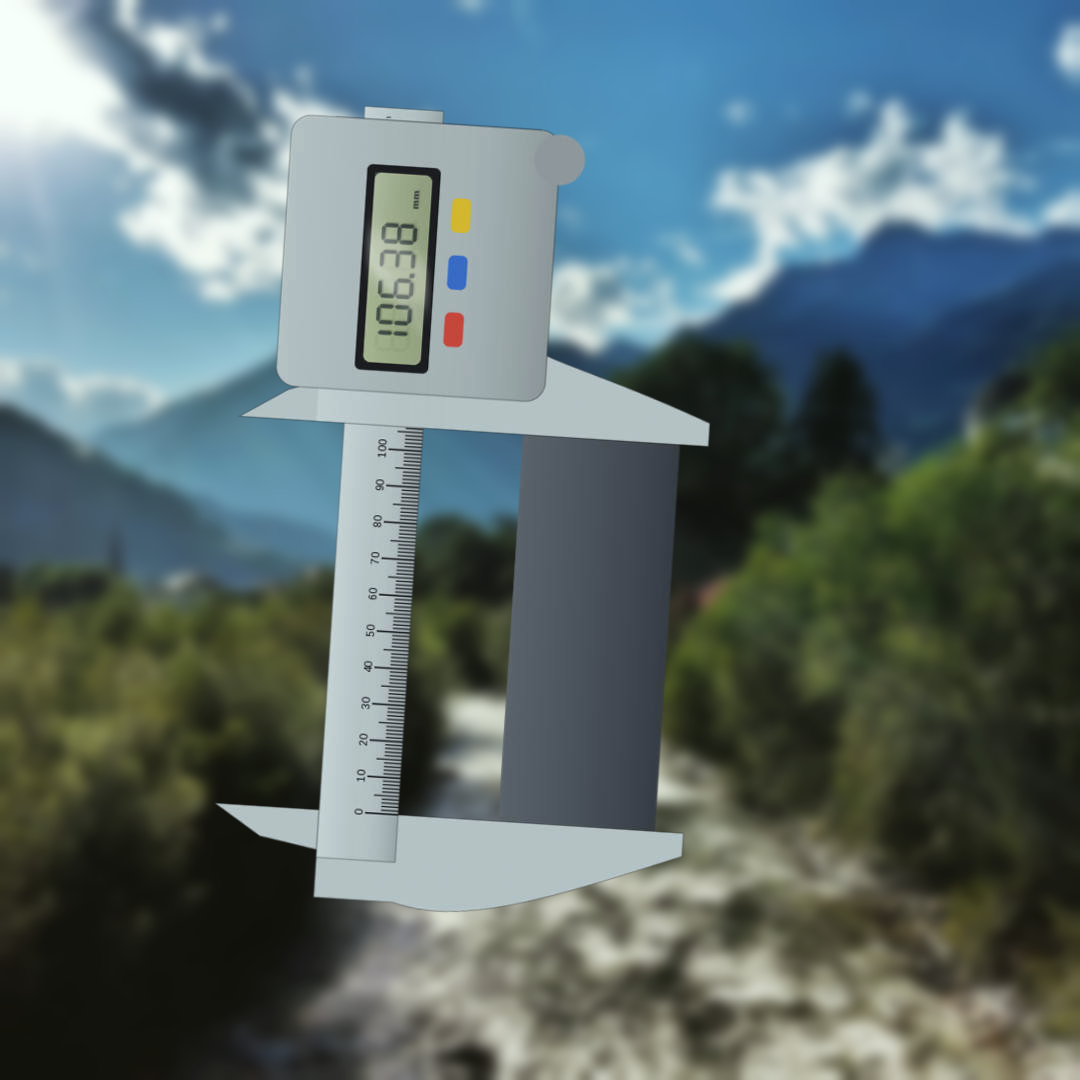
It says 106.38; mm
